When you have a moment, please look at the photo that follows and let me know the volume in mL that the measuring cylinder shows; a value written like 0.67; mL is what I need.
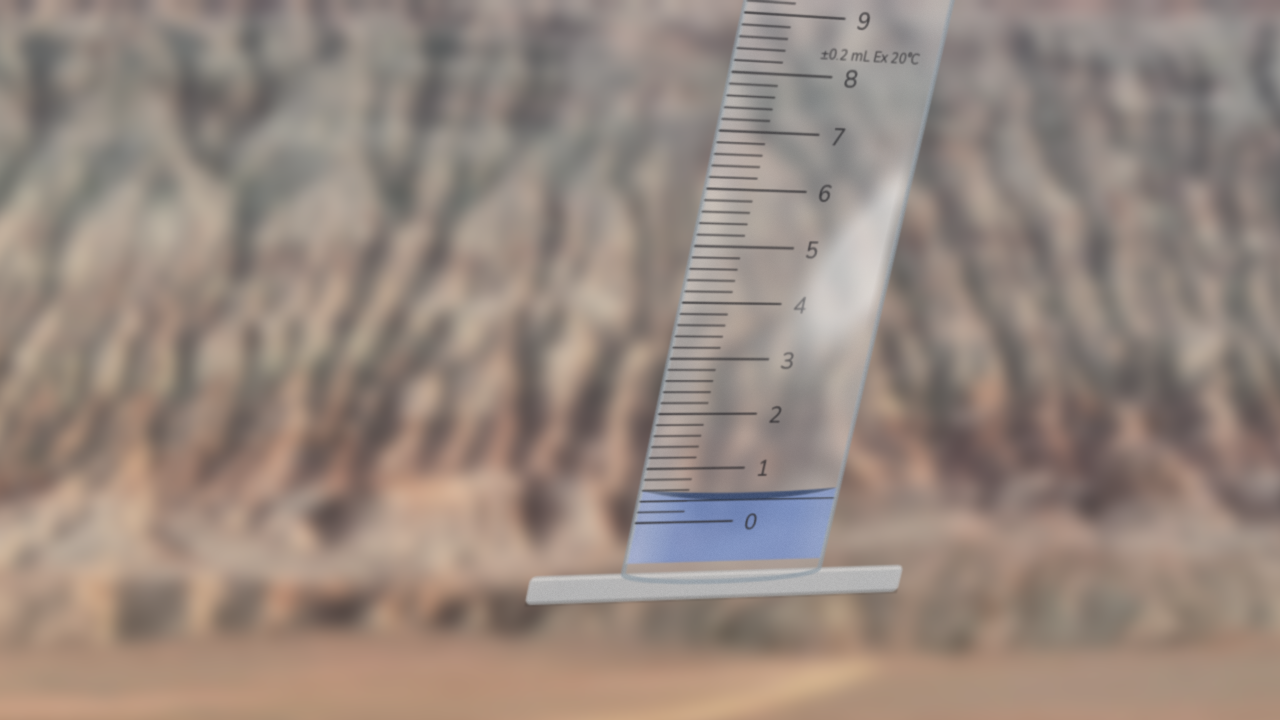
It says 0.4; mL
